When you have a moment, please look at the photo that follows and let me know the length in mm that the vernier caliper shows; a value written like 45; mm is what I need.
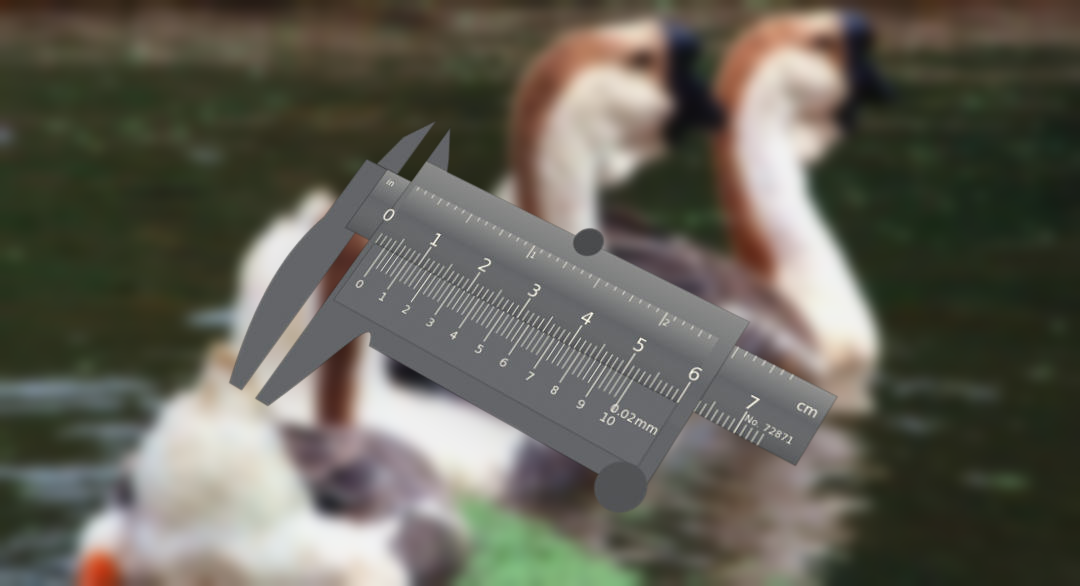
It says 3.0; mm
